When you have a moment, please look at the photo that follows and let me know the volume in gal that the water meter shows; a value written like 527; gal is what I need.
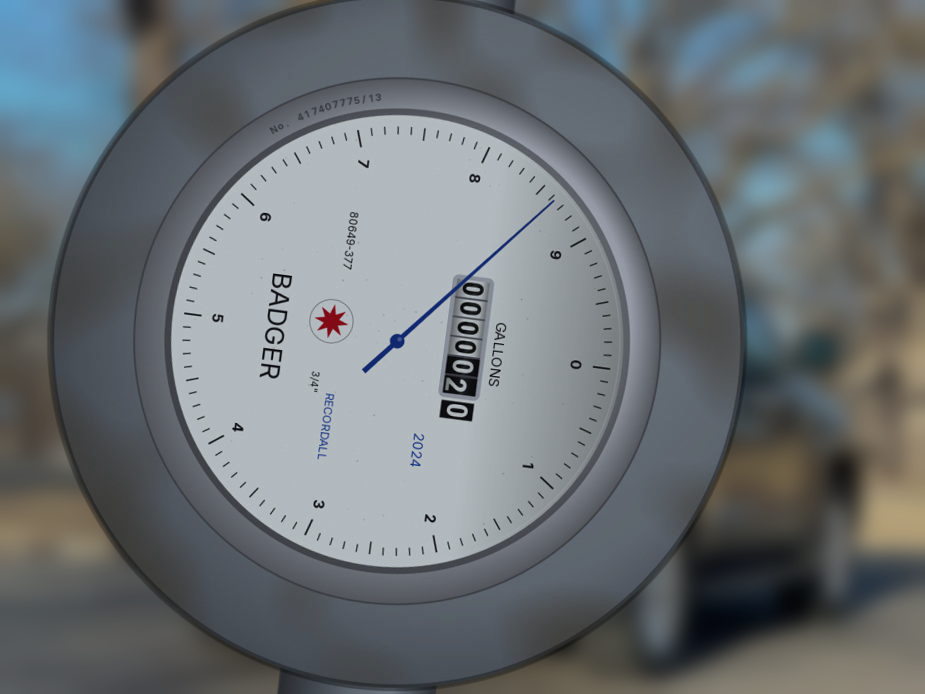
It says 18.6; gal
